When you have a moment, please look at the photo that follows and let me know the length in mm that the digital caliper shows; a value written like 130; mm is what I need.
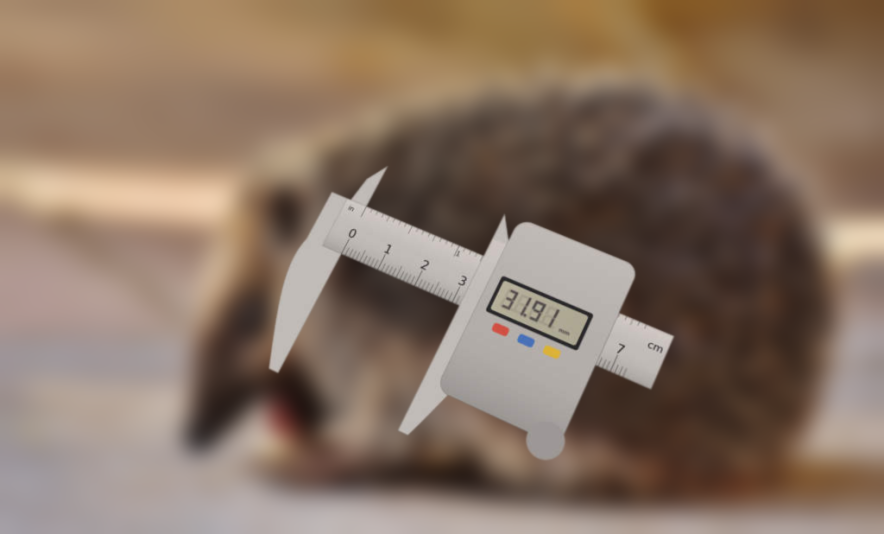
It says 31.91; mm
